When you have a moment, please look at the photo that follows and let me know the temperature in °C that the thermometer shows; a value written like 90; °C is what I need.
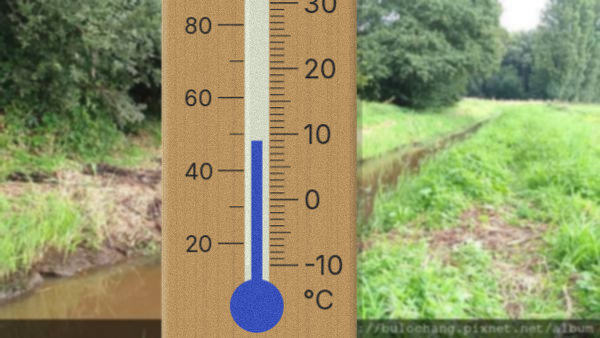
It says 9; °C
